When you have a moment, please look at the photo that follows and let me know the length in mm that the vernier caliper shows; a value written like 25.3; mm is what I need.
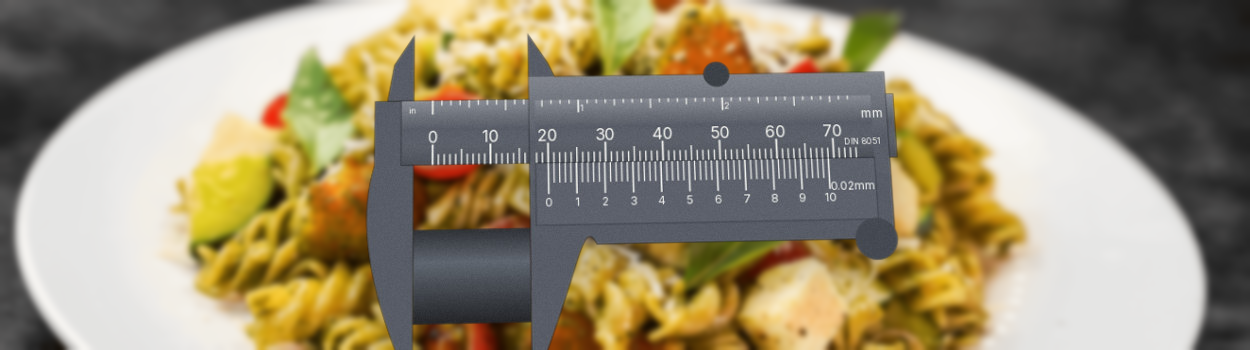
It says 20.0; mm
